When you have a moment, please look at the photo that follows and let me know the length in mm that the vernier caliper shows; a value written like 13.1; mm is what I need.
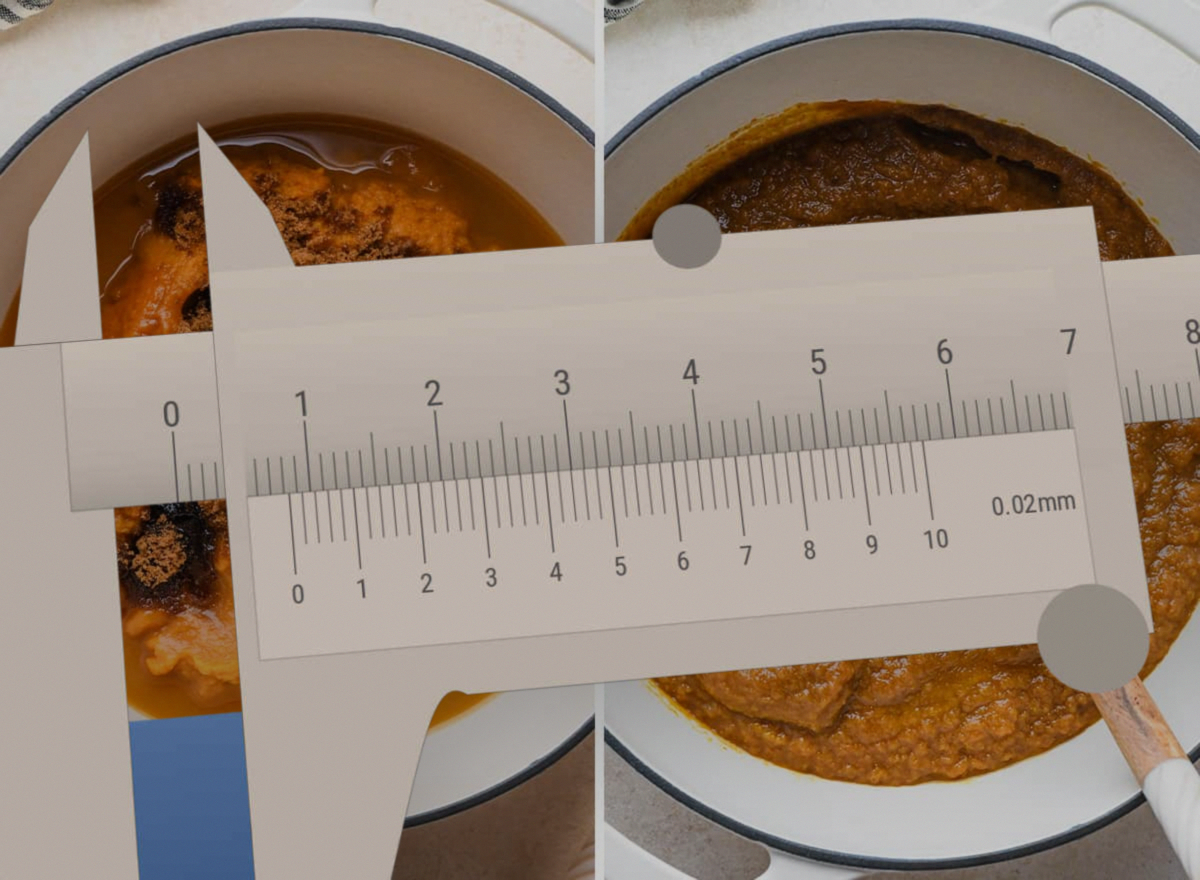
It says 8.4; mm
